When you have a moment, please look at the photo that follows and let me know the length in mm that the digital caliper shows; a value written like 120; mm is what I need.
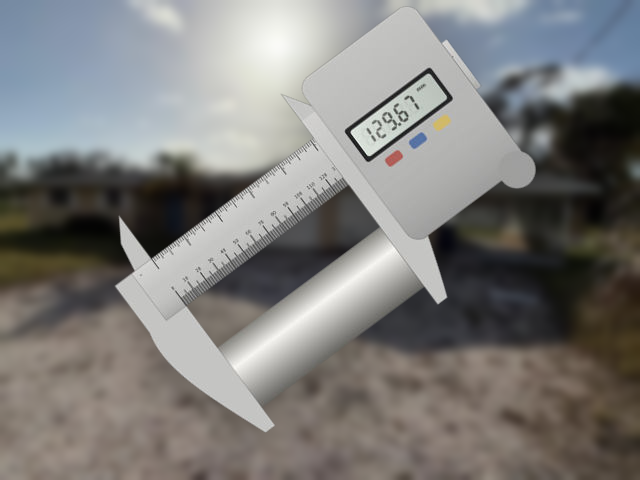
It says 129.67; mm
